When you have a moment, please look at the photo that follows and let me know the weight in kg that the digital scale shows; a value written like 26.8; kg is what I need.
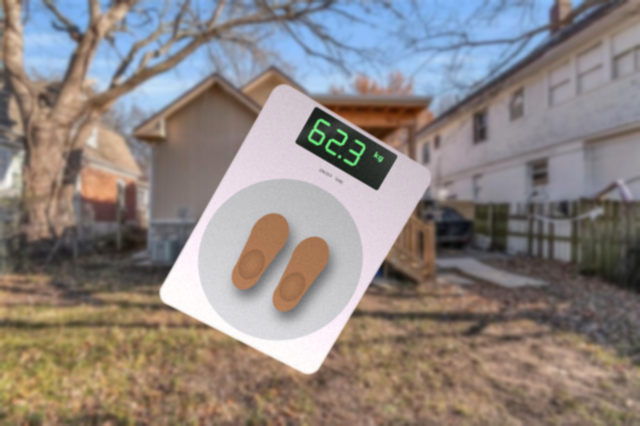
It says 62.3; kg
